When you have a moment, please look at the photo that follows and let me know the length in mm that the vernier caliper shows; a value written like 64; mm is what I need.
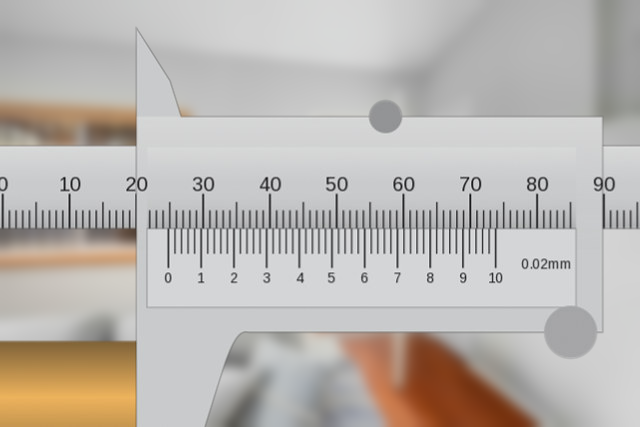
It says 24.8; mm
